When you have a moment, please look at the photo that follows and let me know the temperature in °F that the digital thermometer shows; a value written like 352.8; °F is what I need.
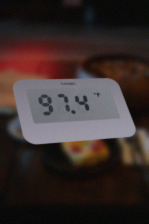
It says 97.4; °F
